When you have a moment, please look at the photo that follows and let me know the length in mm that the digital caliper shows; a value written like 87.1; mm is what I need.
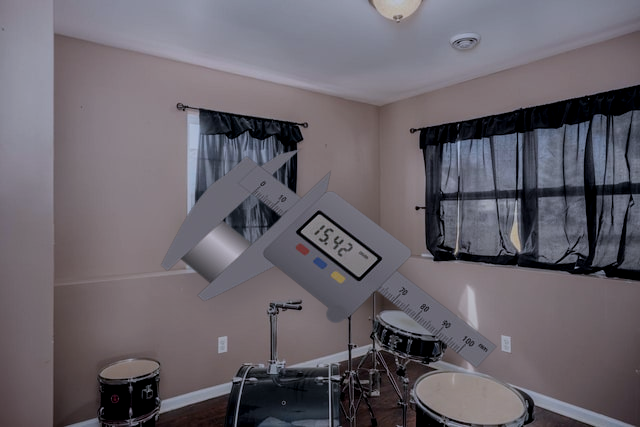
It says 15.42; mm
